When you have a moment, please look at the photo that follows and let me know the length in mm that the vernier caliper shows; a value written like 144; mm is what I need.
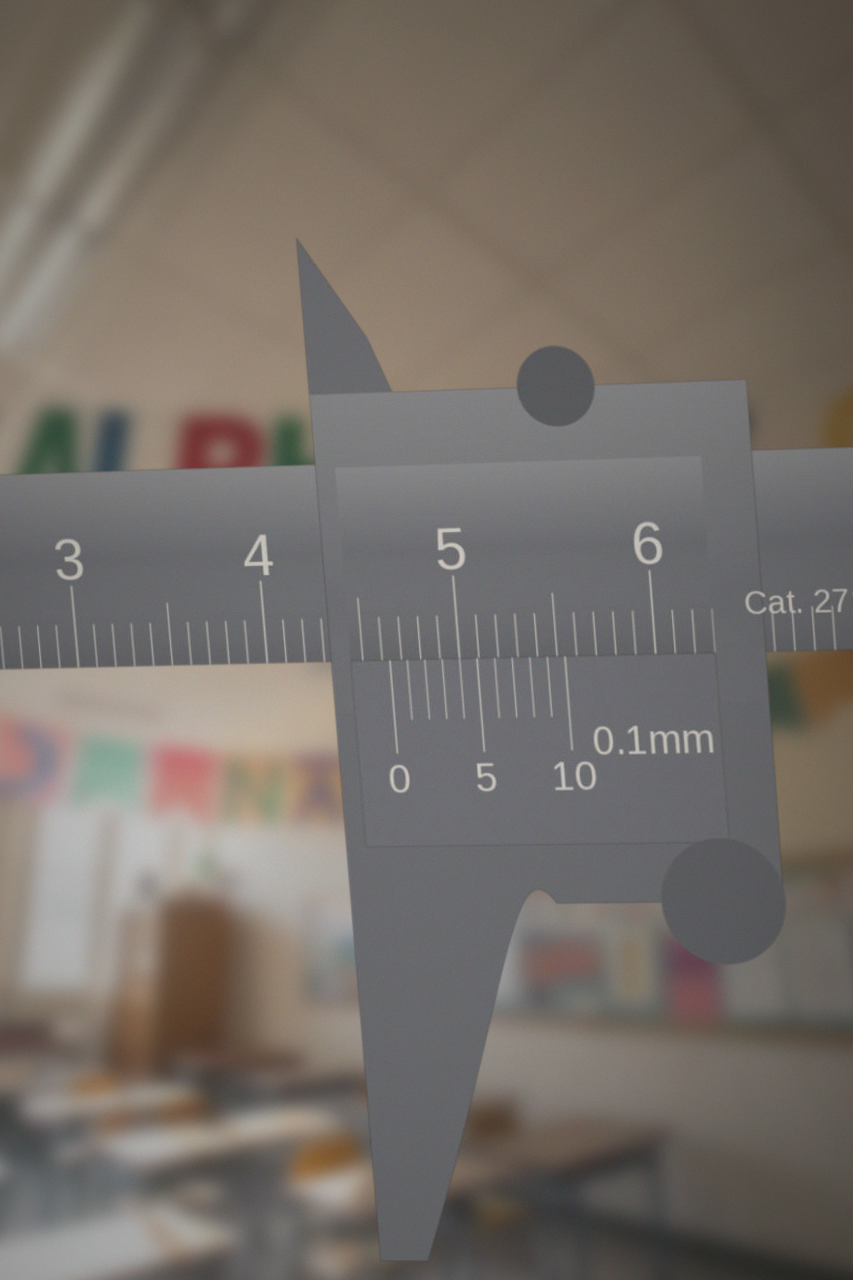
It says 46.4; mm
